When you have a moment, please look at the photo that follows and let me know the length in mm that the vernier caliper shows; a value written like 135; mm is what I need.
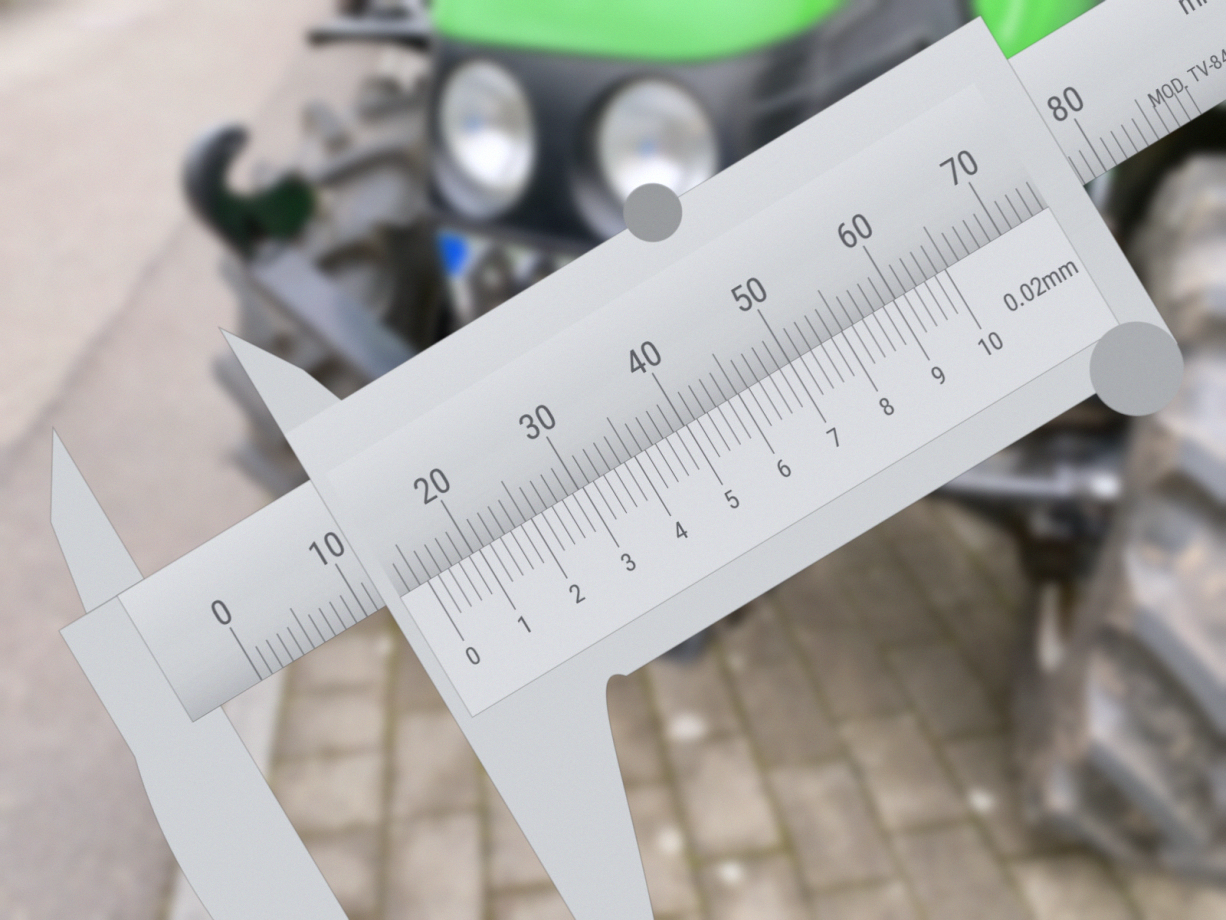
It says 15.7; mm
